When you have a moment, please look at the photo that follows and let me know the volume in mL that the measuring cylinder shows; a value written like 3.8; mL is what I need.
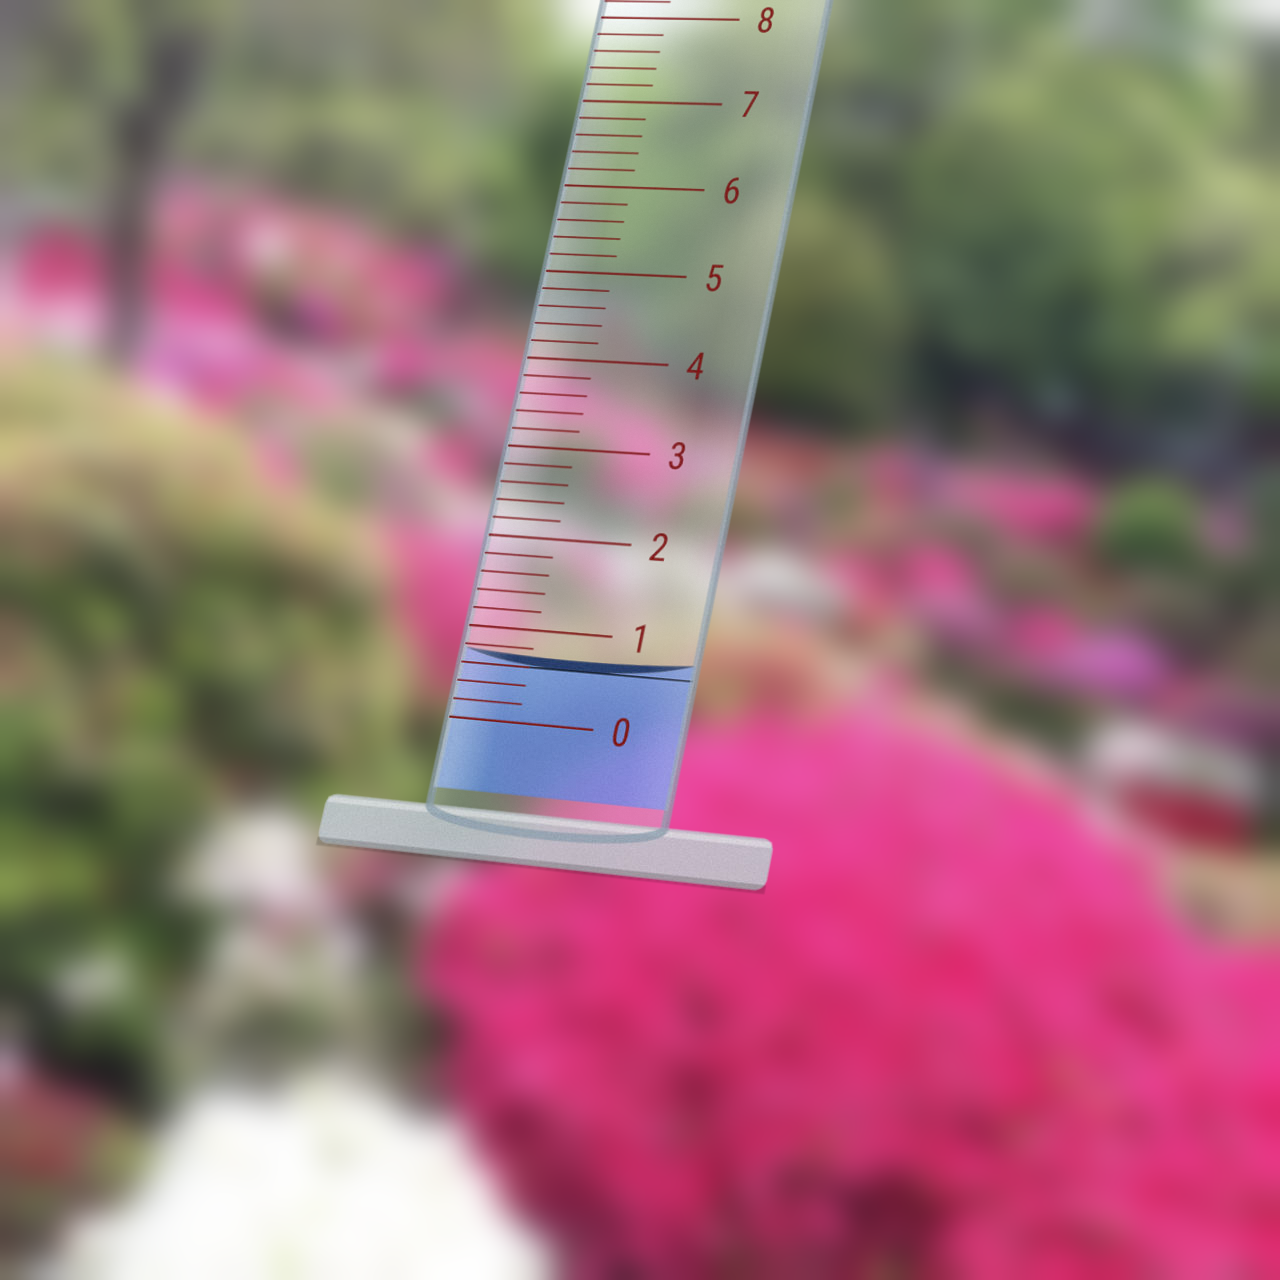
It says 0.6; mL
